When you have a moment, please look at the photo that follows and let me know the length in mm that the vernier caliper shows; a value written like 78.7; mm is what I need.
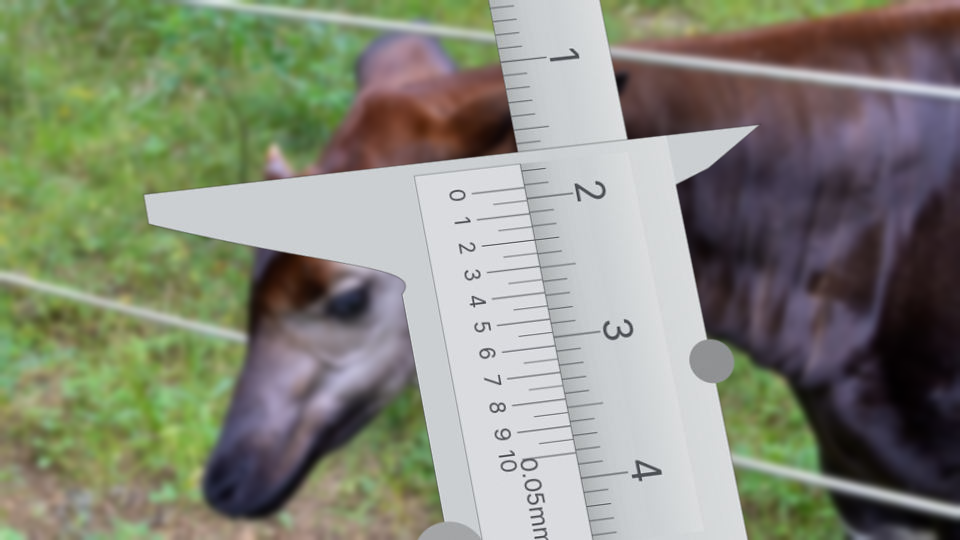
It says 19.2; mm
